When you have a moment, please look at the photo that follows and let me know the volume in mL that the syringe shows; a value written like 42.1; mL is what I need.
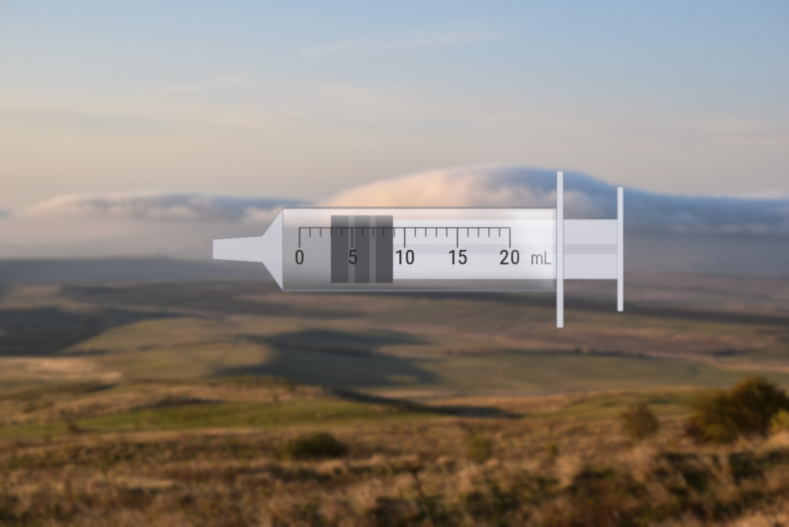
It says 3; mL
